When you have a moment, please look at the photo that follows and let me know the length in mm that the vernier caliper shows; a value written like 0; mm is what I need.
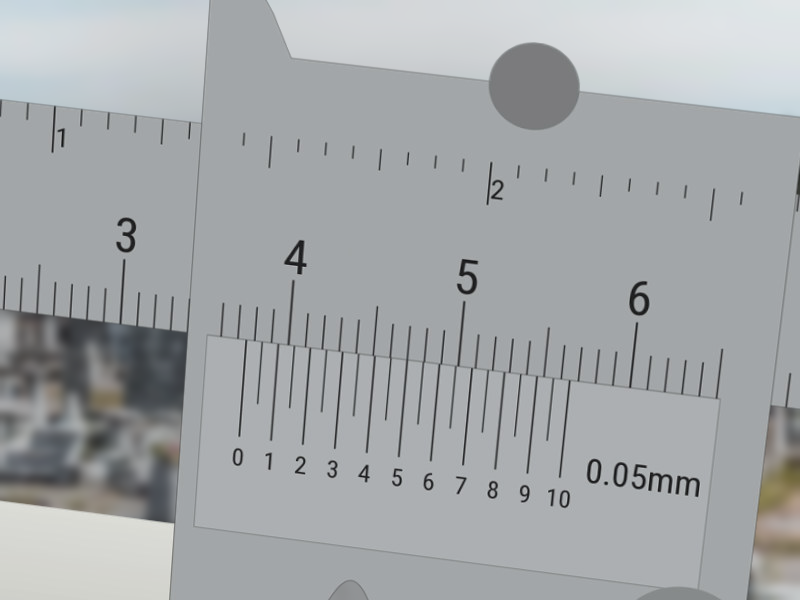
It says 37.5; mm
